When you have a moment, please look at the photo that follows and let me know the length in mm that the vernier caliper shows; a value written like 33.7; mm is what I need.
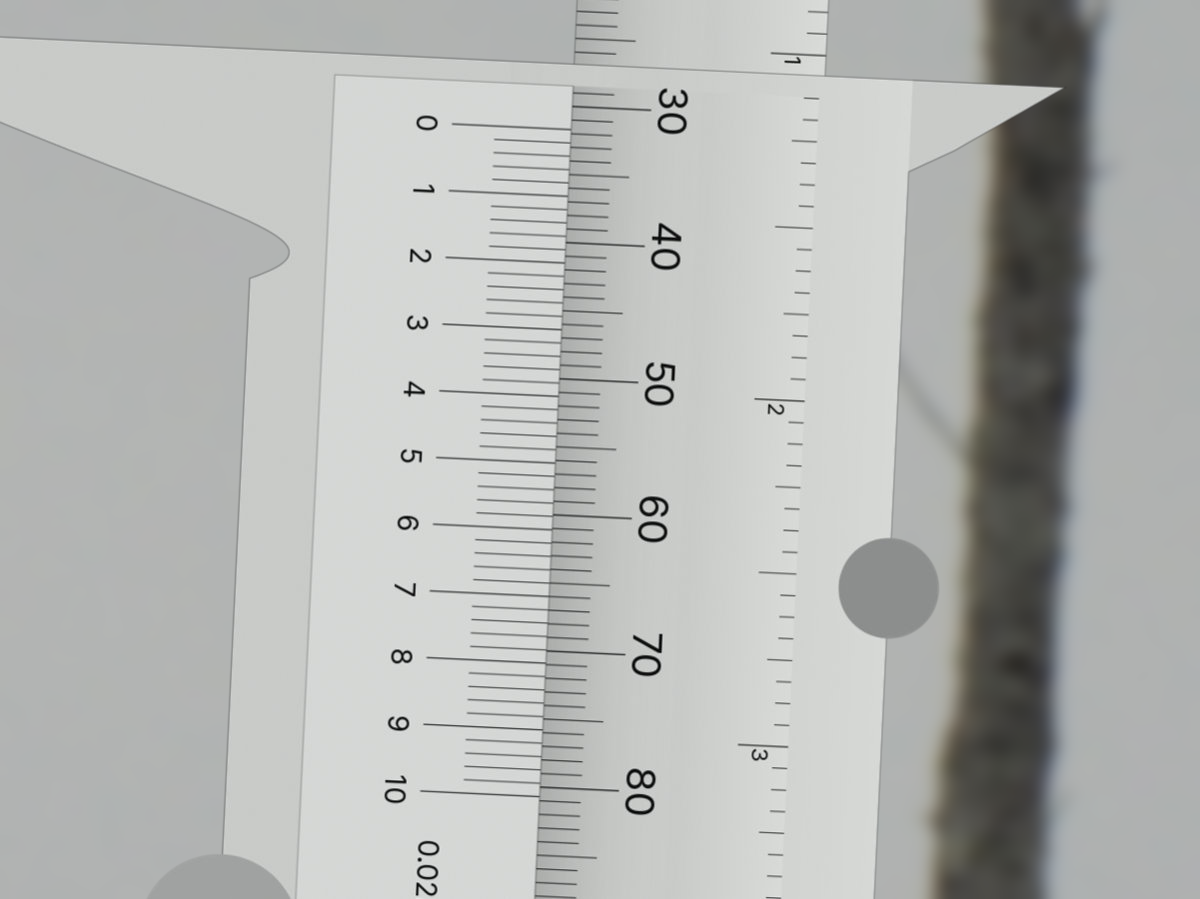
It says 31.7; mm
